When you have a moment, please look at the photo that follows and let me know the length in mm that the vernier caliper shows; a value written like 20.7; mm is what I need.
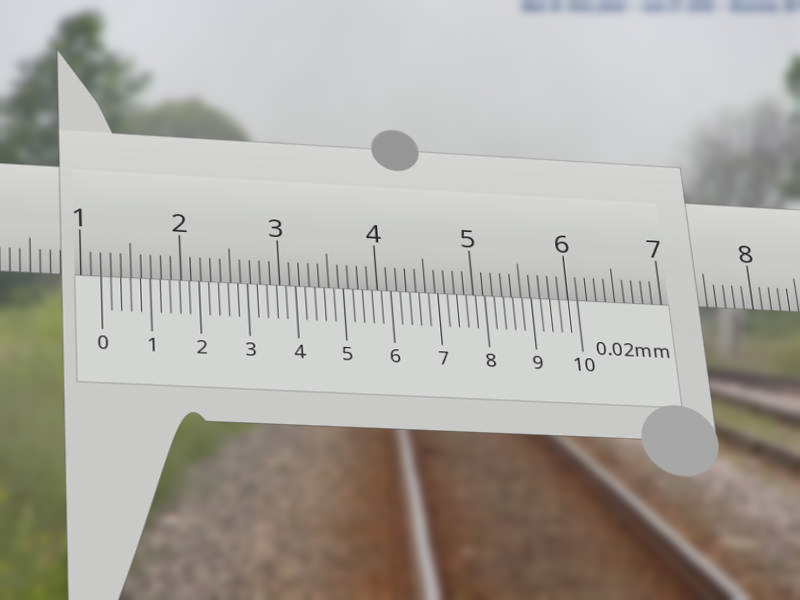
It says 12.0; mm
